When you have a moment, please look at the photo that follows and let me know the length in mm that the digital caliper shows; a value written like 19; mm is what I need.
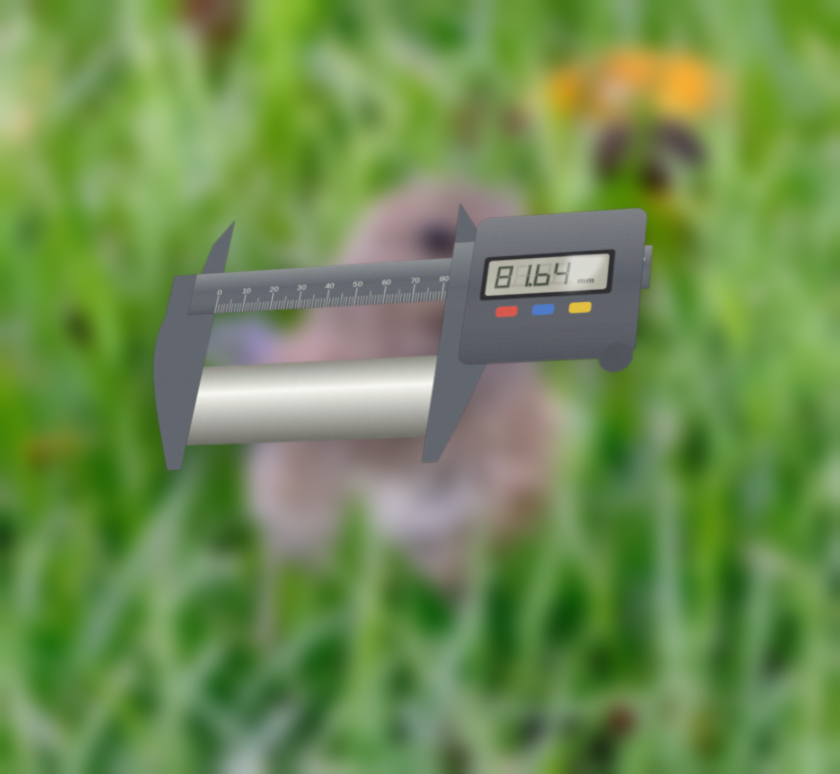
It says 81.64; mm
